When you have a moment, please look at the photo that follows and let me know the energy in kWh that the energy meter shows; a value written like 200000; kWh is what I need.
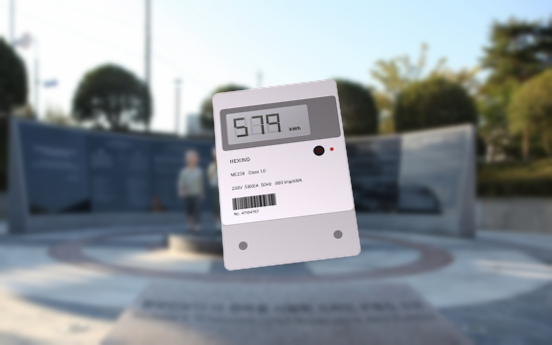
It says 579; kWh
